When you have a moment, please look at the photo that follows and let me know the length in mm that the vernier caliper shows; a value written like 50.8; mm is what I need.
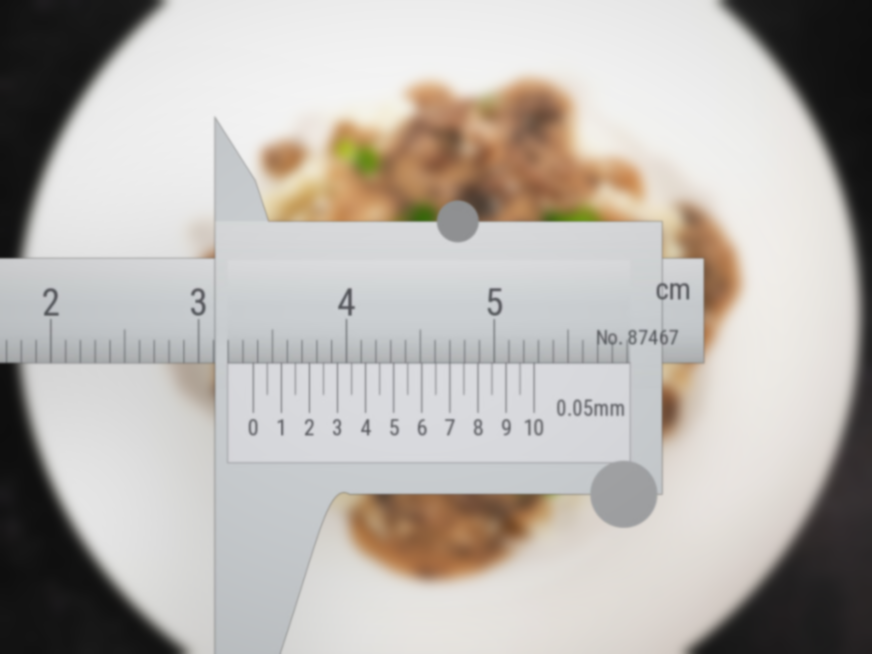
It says 33.7; mm
